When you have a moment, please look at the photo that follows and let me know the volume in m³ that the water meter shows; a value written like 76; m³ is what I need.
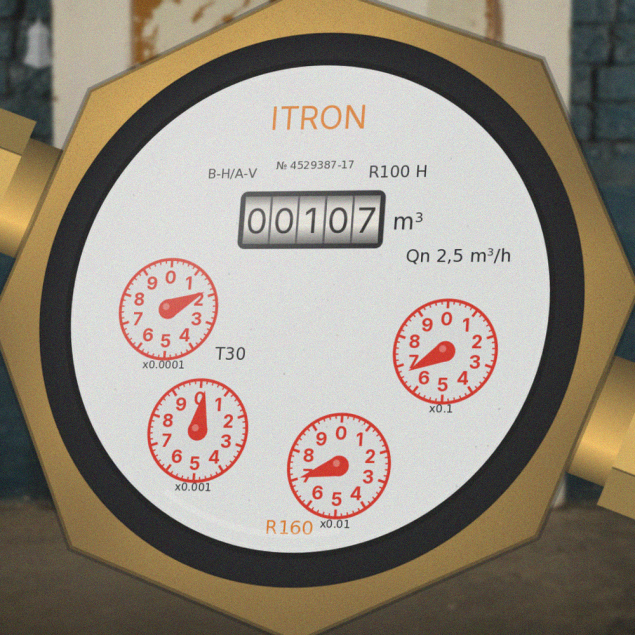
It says 107.6701; m³
